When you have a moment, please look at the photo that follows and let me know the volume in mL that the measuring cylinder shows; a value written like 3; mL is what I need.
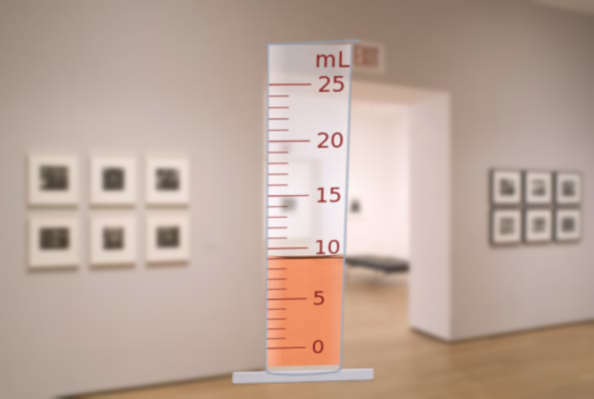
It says 9; mL
